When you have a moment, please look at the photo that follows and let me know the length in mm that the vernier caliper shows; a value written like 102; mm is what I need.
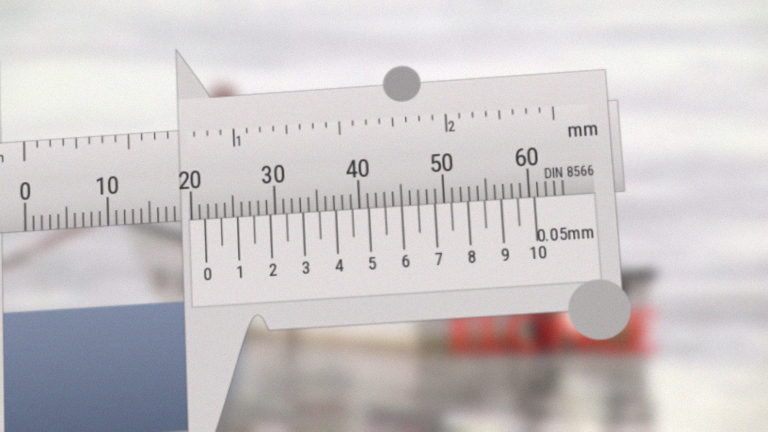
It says 21.6; mm
